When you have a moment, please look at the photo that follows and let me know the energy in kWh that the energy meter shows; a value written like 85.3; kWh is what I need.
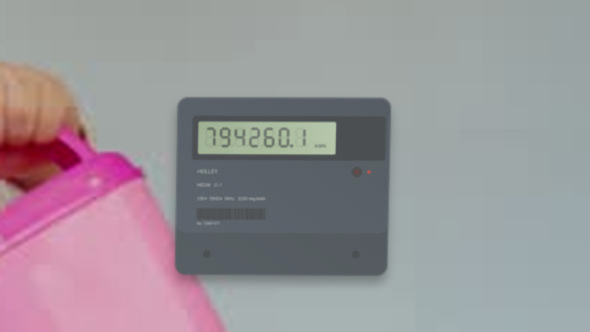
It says 794260.1; kWh
